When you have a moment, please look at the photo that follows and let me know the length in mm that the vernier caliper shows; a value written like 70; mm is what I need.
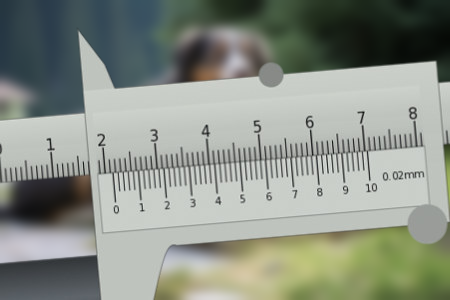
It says 21.5; mm
